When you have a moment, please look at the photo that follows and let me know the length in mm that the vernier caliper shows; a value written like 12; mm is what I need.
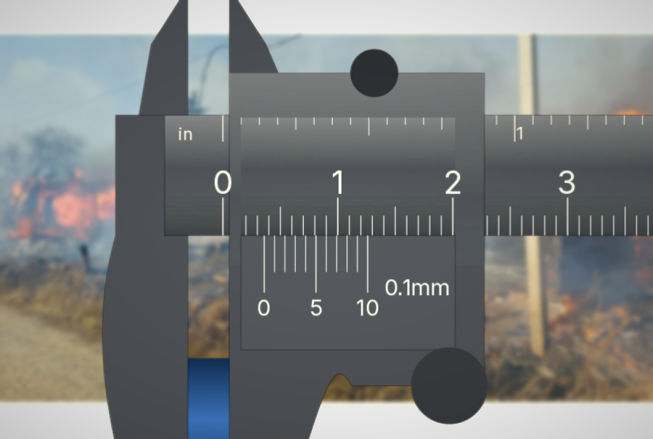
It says 3.6; mm
